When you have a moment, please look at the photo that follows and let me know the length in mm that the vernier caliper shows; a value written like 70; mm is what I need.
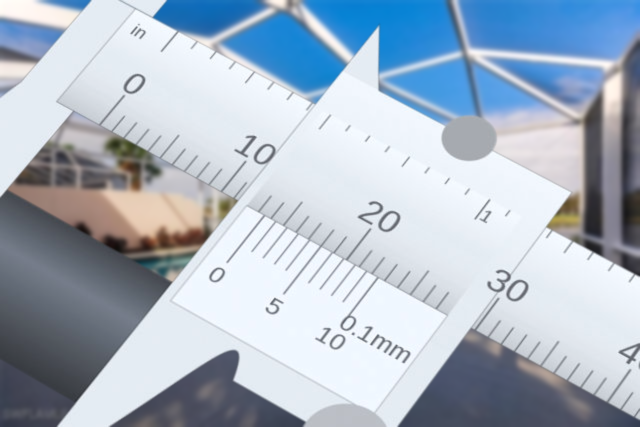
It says 13.5; mm
